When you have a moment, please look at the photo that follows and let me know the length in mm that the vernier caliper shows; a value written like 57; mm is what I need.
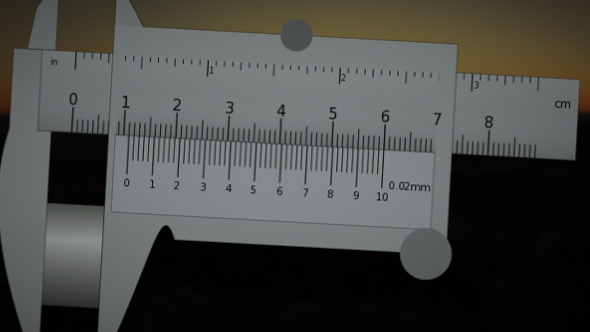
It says 11.0; mm
